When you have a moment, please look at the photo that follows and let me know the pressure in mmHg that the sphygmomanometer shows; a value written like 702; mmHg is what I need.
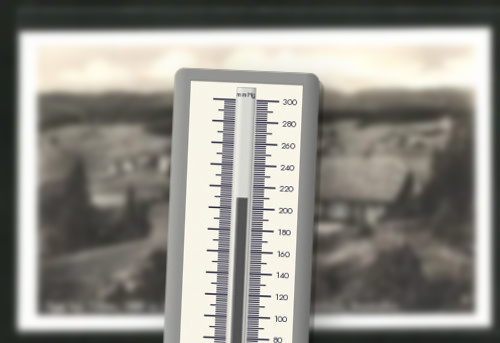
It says 210; mmHg
